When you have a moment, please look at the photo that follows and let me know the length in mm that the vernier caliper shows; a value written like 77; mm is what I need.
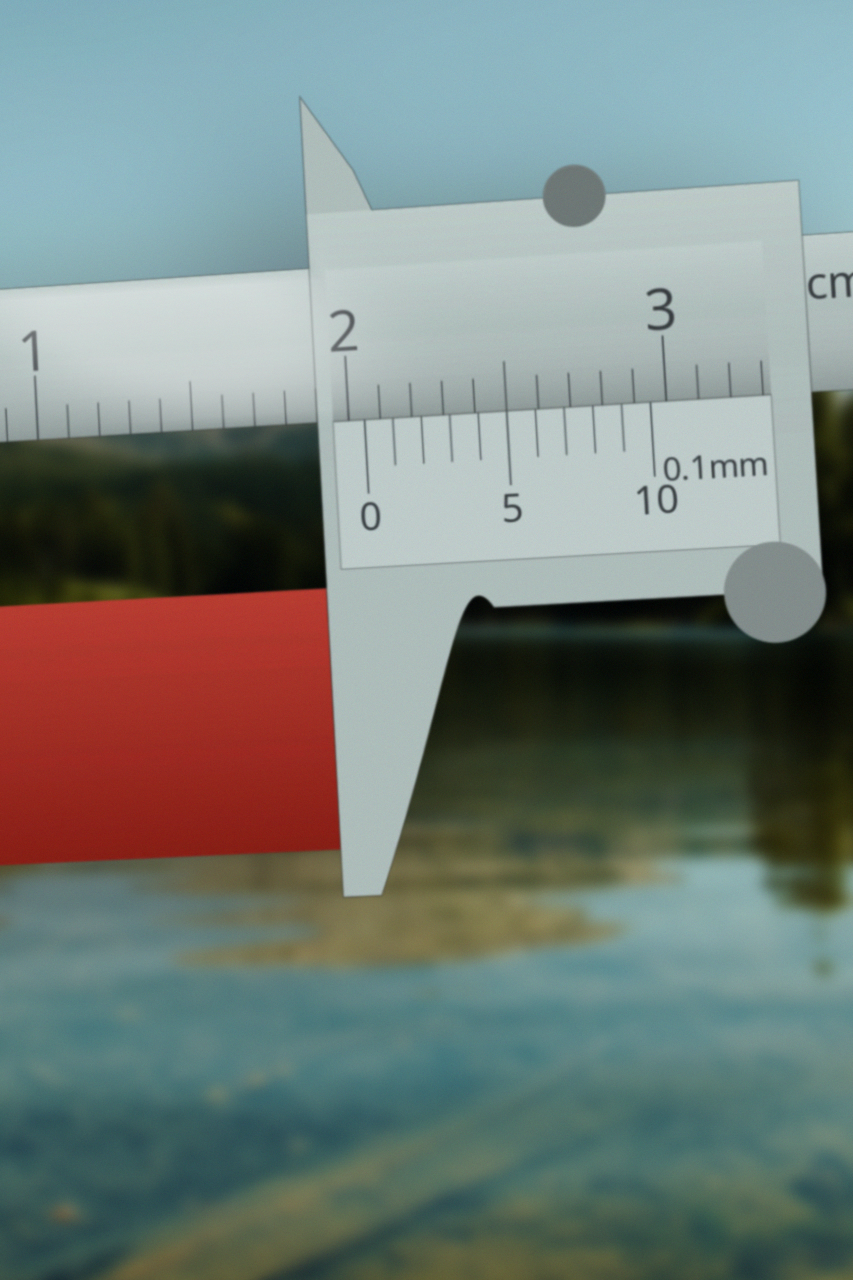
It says 20.5; mm
